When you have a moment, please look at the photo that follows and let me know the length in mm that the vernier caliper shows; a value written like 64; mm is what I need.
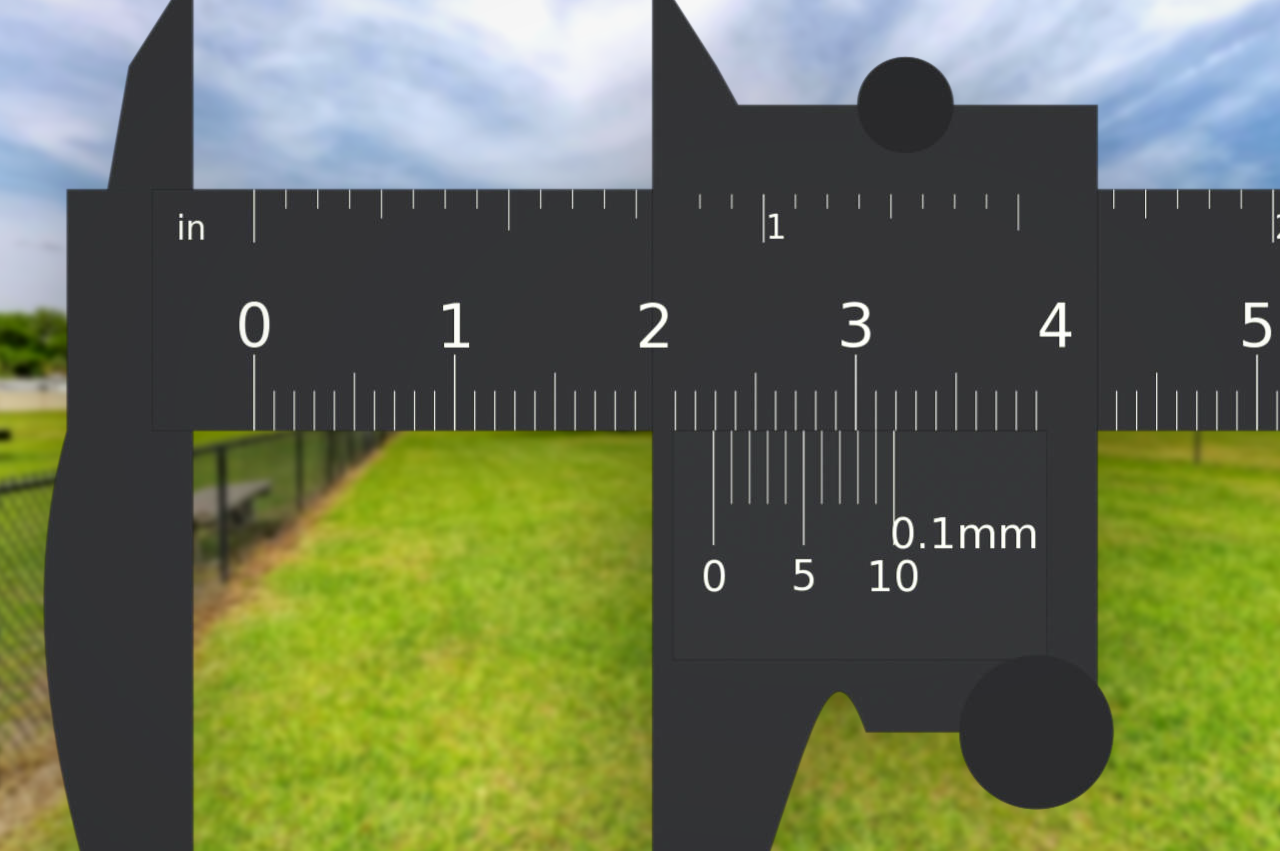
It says 22.9; mm
